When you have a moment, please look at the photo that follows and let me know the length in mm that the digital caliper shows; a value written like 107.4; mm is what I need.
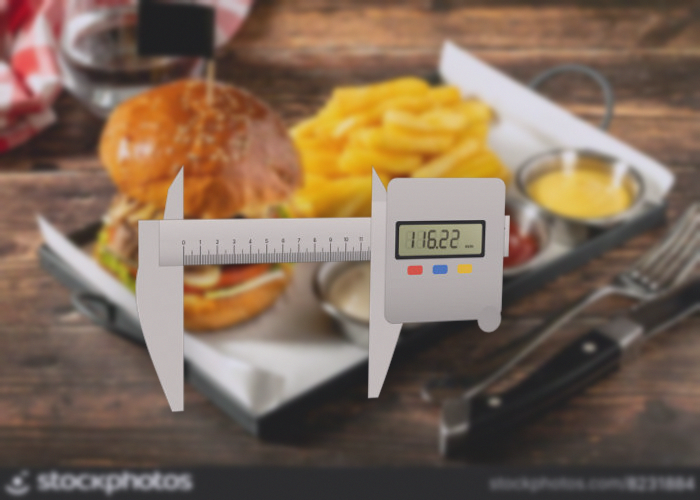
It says 116.22; mm
